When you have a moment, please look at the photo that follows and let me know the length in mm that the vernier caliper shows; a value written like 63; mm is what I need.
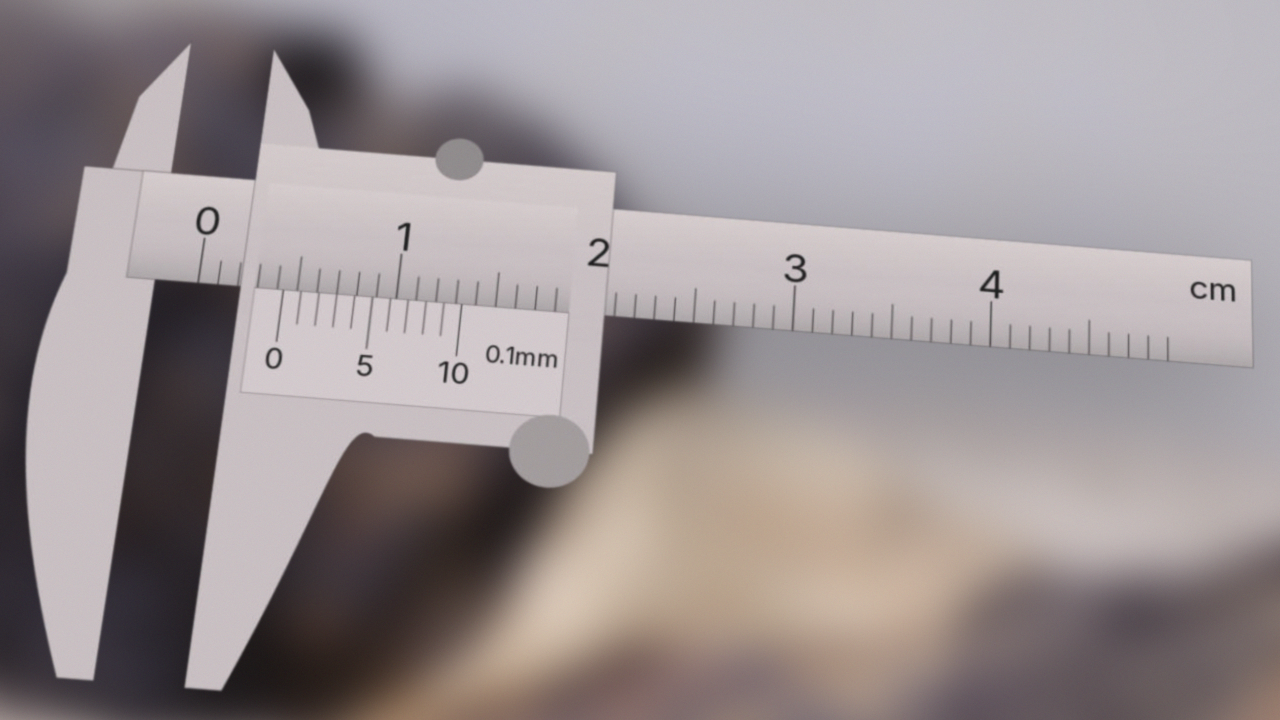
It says 4.3; mm
